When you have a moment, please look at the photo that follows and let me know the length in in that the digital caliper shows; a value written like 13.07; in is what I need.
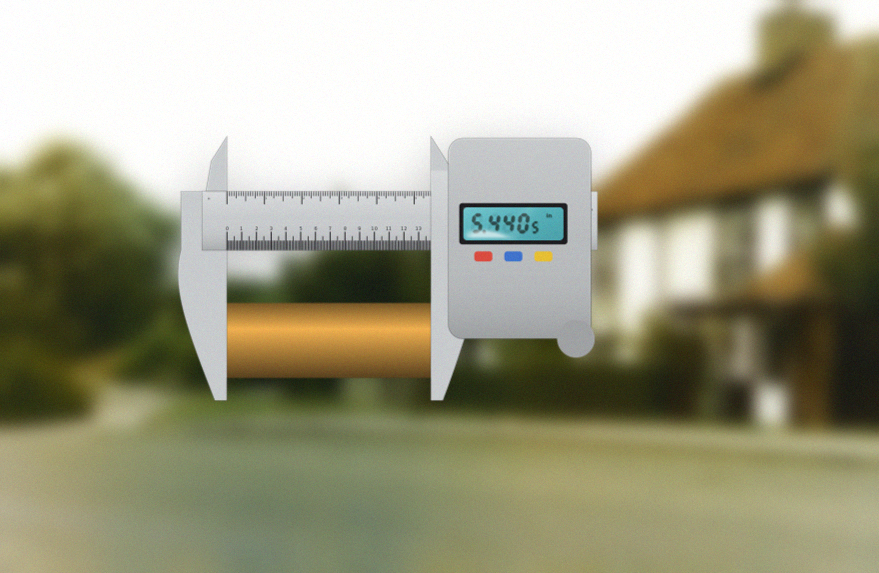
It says 5.4405; in
